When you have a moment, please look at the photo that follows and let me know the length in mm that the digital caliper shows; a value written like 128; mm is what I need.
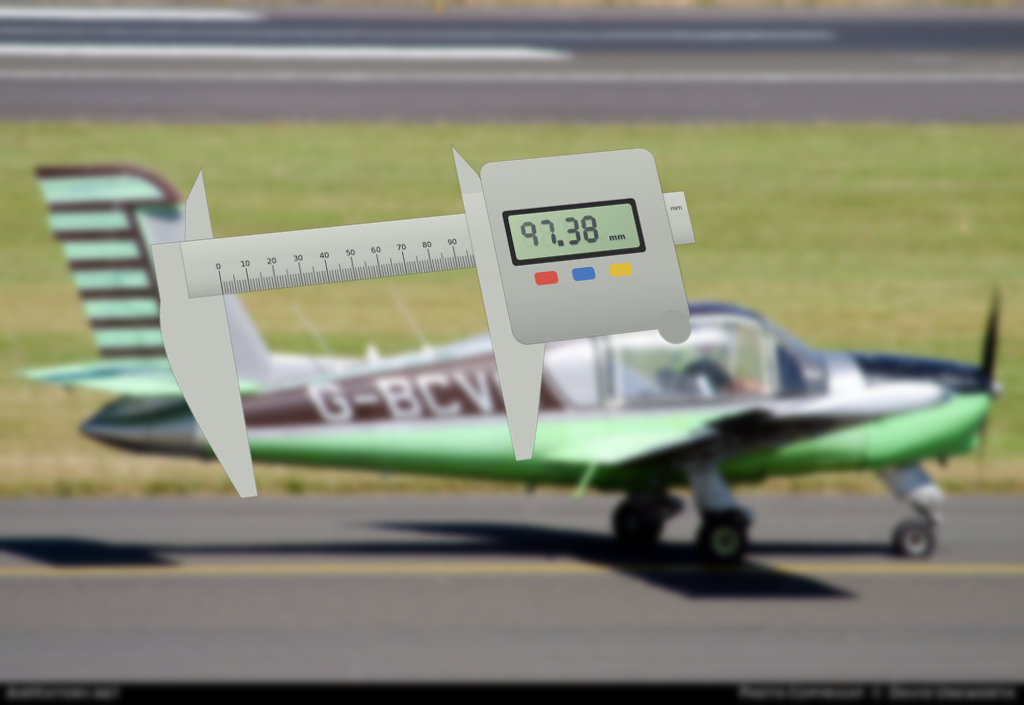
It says 97.38; mm
